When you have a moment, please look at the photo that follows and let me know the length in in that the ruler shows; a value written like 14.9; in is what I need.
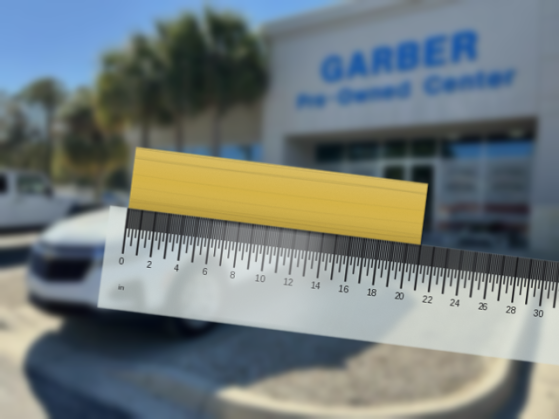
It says 21; in
